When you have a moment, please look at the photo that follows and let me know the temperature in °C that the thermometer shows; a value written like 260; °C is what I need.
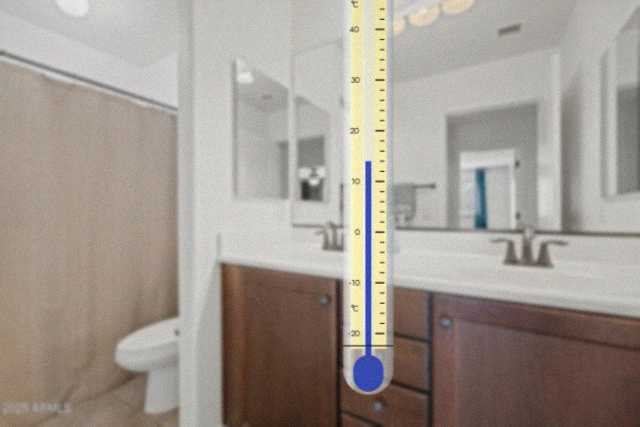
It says 14; °C
